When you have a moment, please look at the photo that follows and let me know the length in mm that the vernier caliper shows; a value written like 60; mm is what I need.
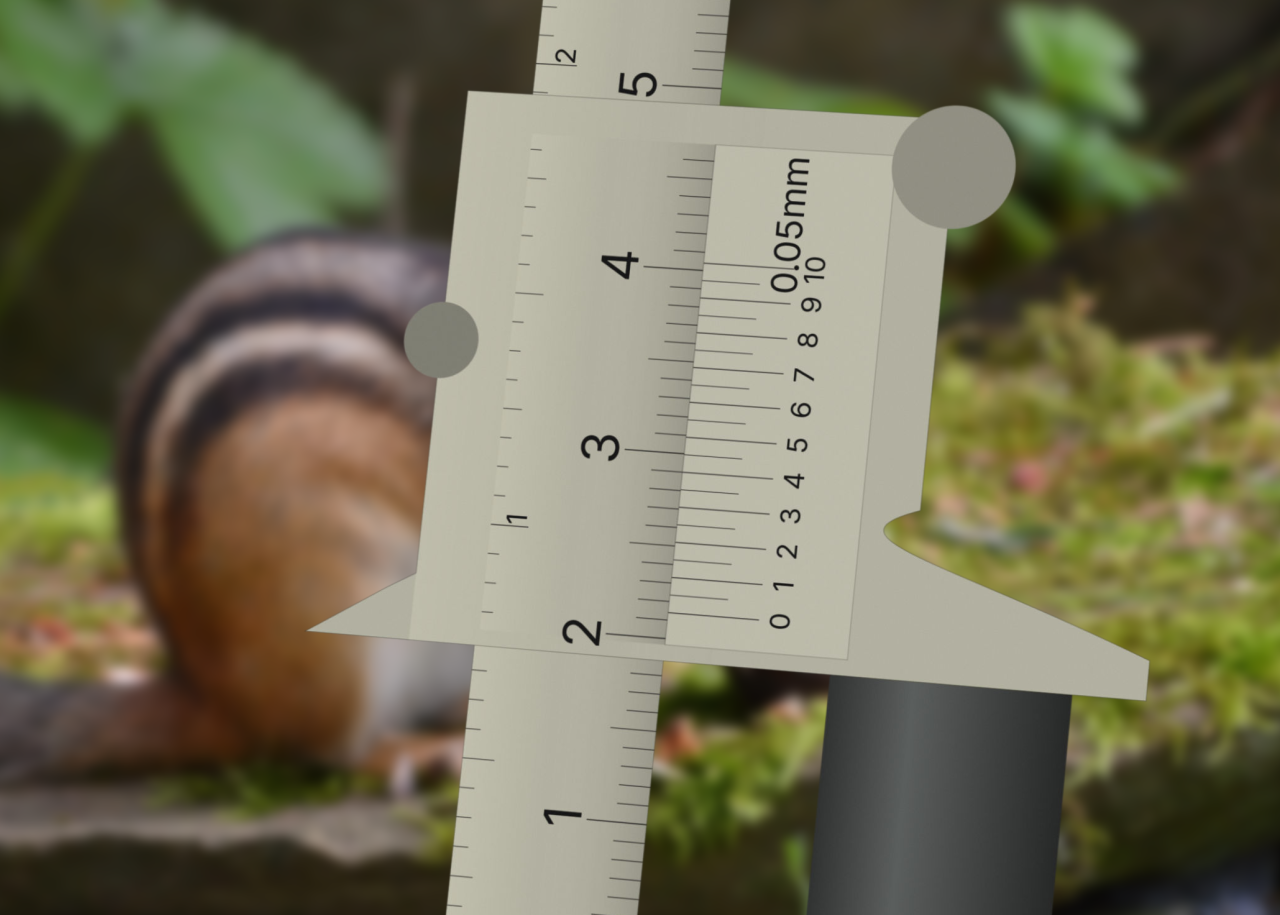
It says 21.4; mm
